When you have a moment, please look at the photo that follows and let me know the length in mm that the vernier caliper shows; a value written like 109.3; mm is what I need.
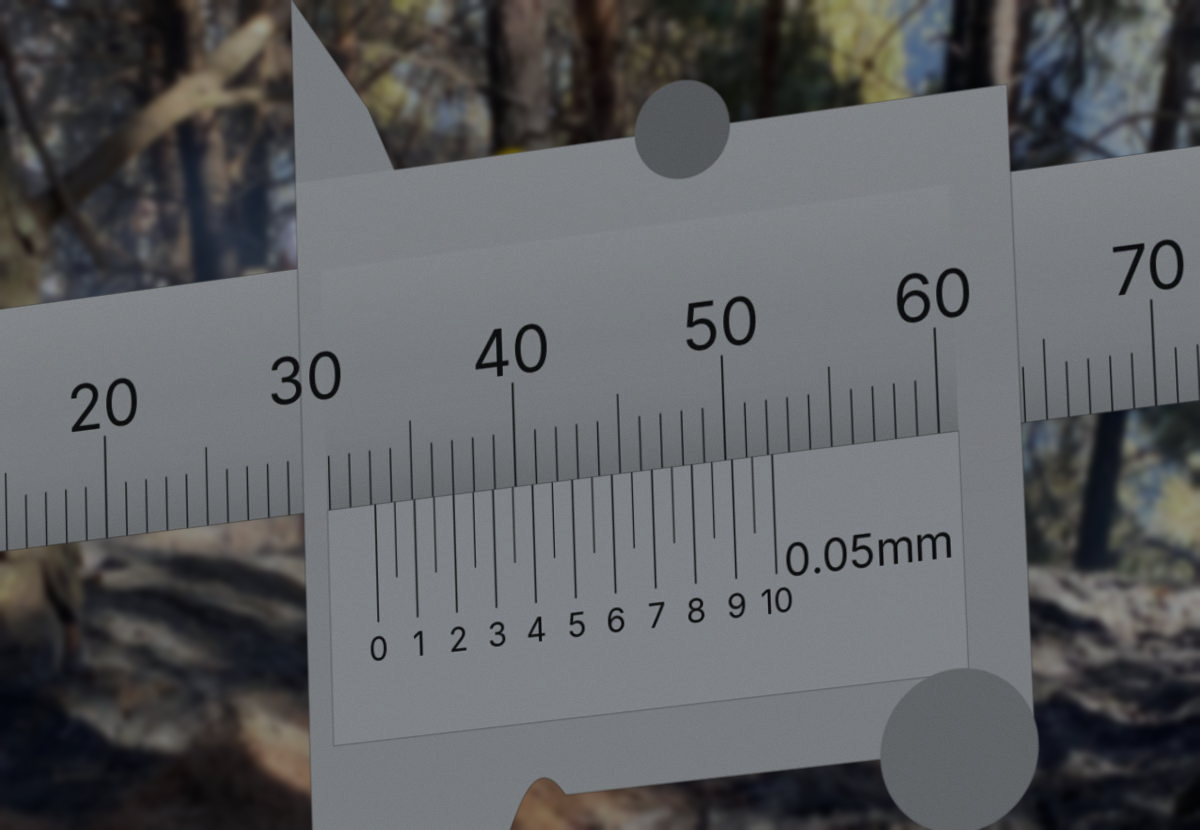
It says 33.2; mm
